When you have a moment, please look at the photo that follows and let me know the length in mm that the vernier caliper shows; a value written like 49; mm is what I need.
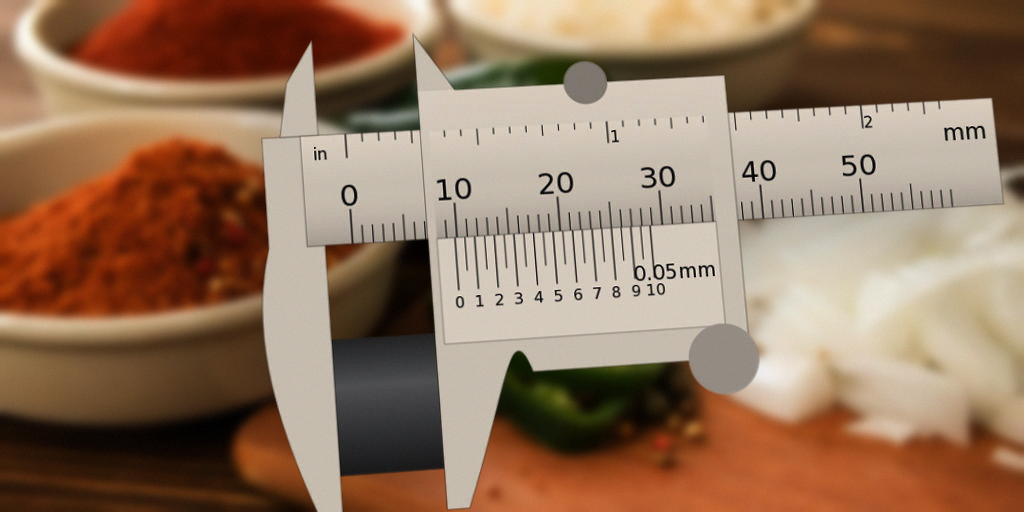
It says 9.8; mm
